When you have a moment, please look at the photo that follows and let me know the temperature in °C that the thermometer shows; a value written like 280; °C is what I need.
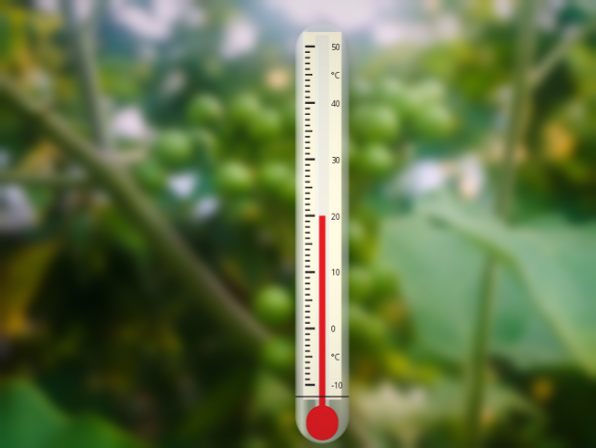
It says 20; °C
